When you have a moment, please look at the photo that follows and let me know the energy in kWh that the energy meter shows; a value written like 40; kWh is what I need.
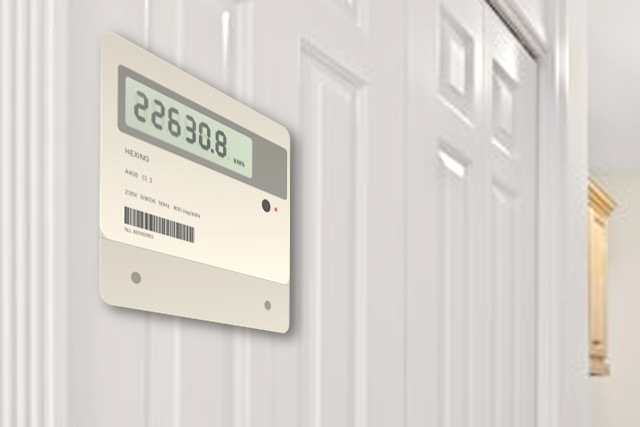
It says 22630.8; kWh
